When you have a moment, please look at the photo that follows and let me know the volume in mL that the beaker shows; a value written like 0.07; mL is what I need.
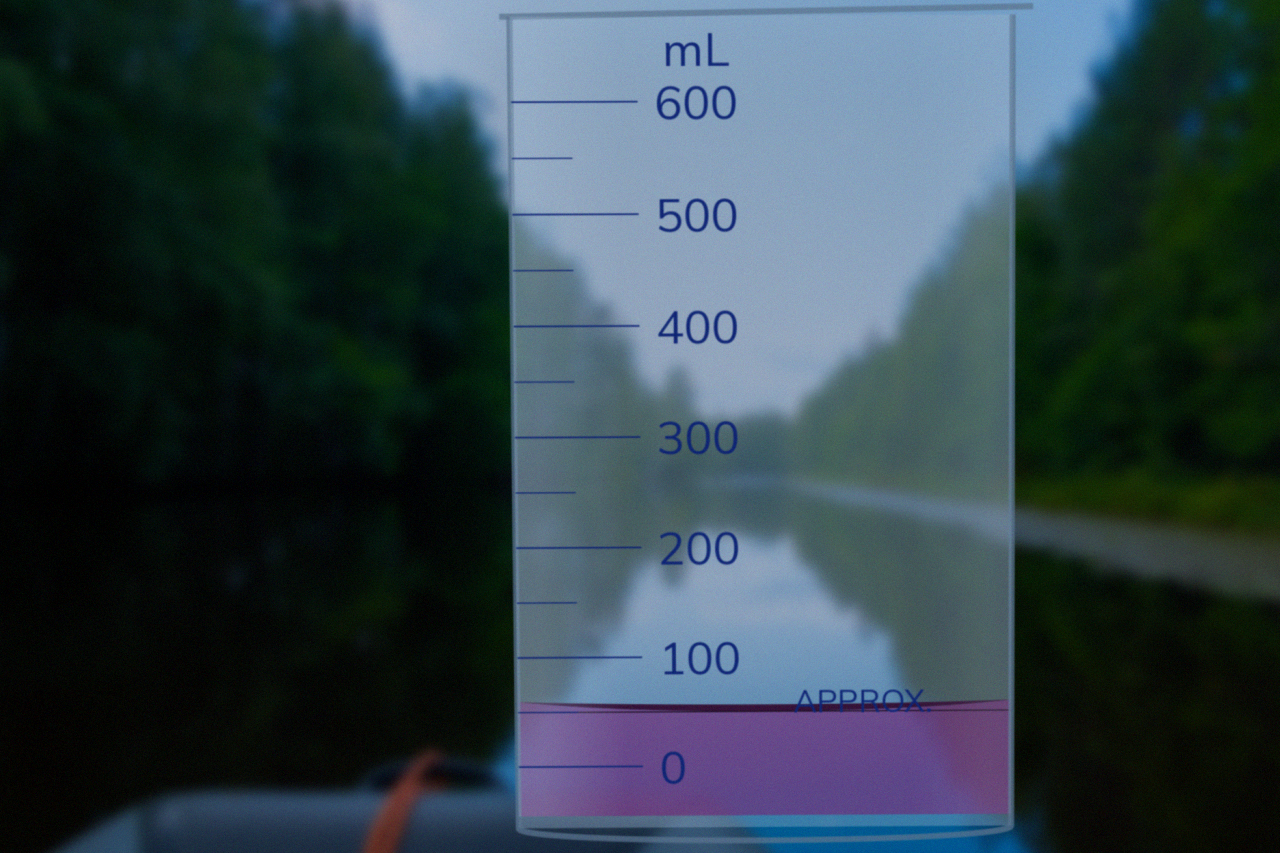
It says 50; mL
